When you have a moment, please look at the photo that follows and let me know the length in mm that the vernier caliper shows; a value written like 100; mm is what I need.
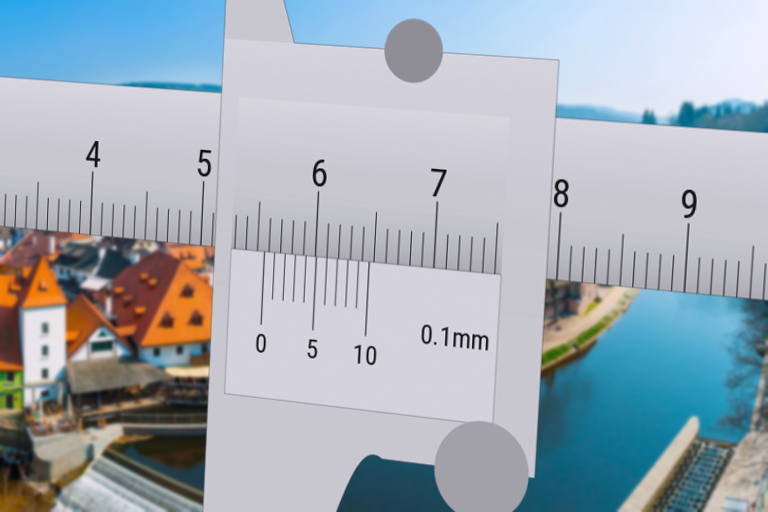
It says 55.6; mm
